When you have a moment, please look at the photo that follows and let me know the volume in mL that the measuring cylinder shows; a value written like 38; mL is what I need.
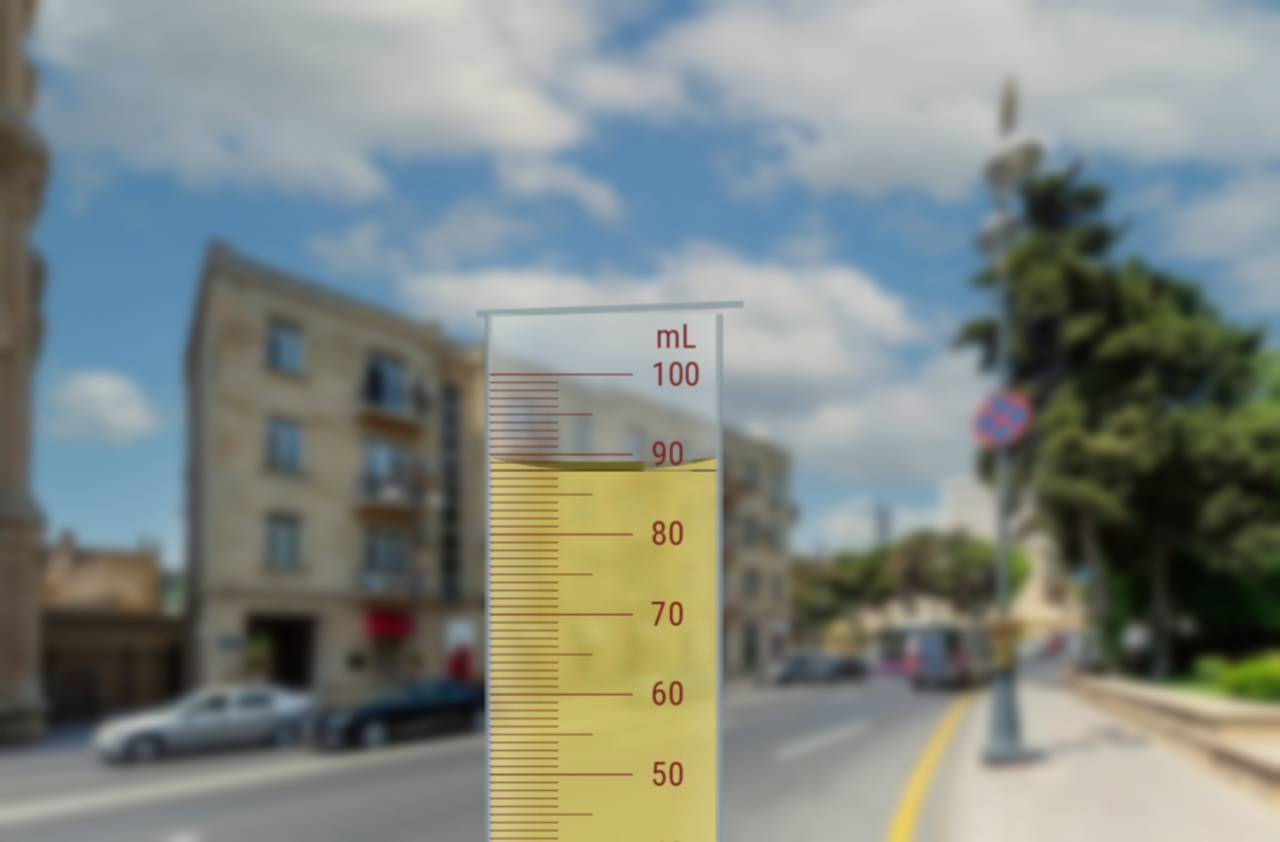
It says 88; mL
